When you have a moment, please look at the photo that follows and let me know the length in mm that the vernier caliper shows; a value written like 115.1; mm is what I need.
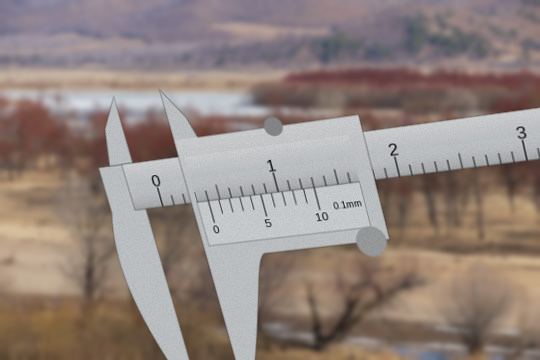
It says 4.0; mm
